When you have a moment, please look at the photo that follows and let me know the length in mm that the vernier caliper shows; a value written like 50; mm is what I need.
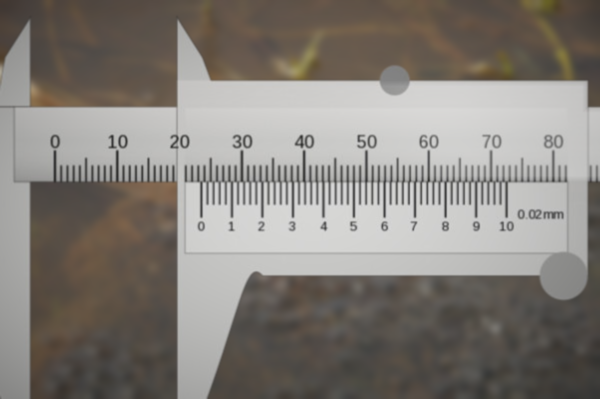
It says 23.5; mm
